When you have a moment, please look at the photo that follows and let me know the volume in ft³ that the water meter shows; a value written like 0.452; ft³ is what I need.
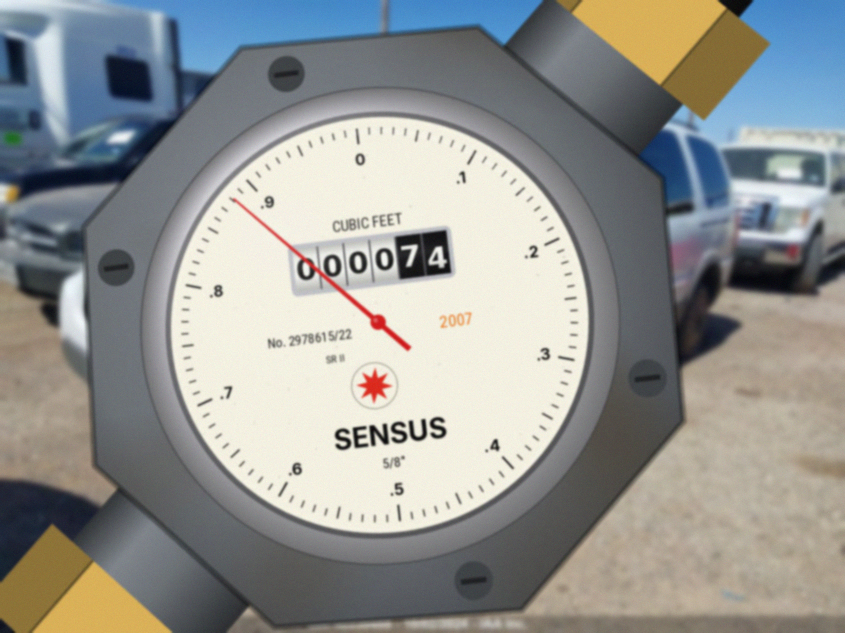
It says 73.88; ft³
